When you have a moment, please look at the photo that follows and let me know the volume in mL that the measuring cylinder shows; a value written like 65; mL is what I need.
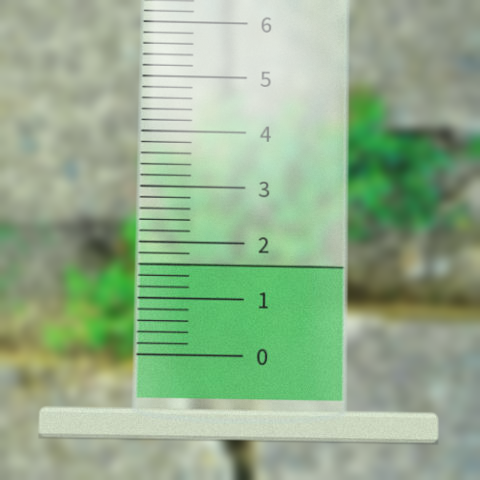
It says 1.6; mL
